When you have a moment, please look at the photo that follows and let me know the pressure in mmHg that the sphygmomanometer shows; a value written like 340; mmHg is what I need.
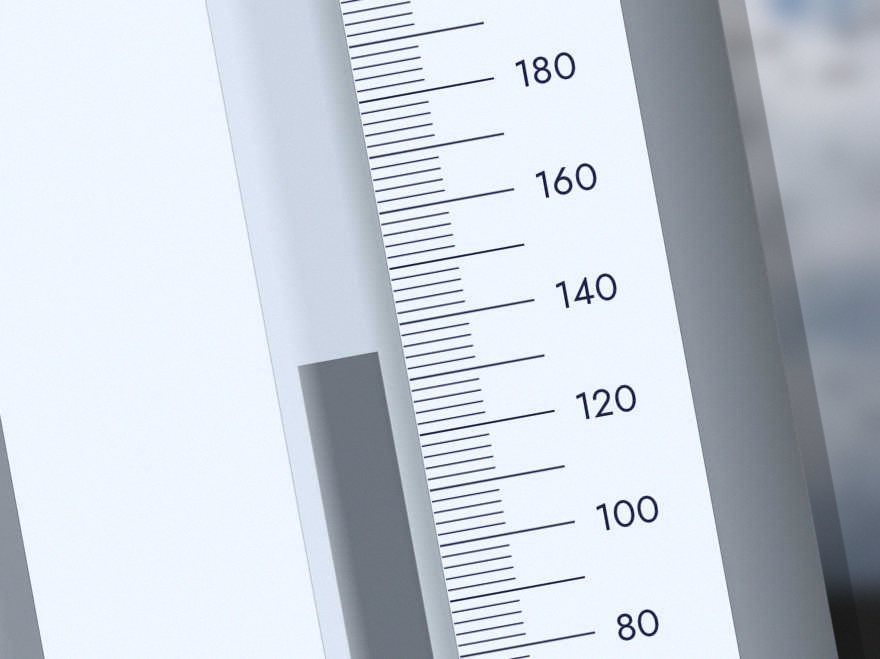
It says 136; mmHg
